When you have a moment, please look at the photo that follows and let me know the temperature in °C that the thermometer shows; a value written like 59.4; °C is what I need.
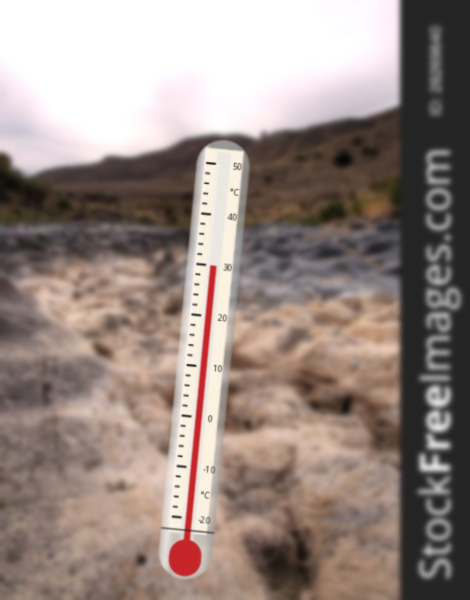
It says 30; °C
